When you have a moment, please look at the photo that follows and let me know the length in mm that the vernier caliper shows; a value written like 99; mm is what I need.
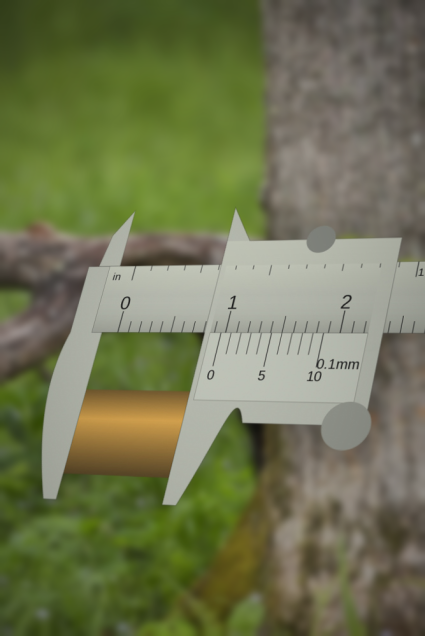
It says 9.6; mm
